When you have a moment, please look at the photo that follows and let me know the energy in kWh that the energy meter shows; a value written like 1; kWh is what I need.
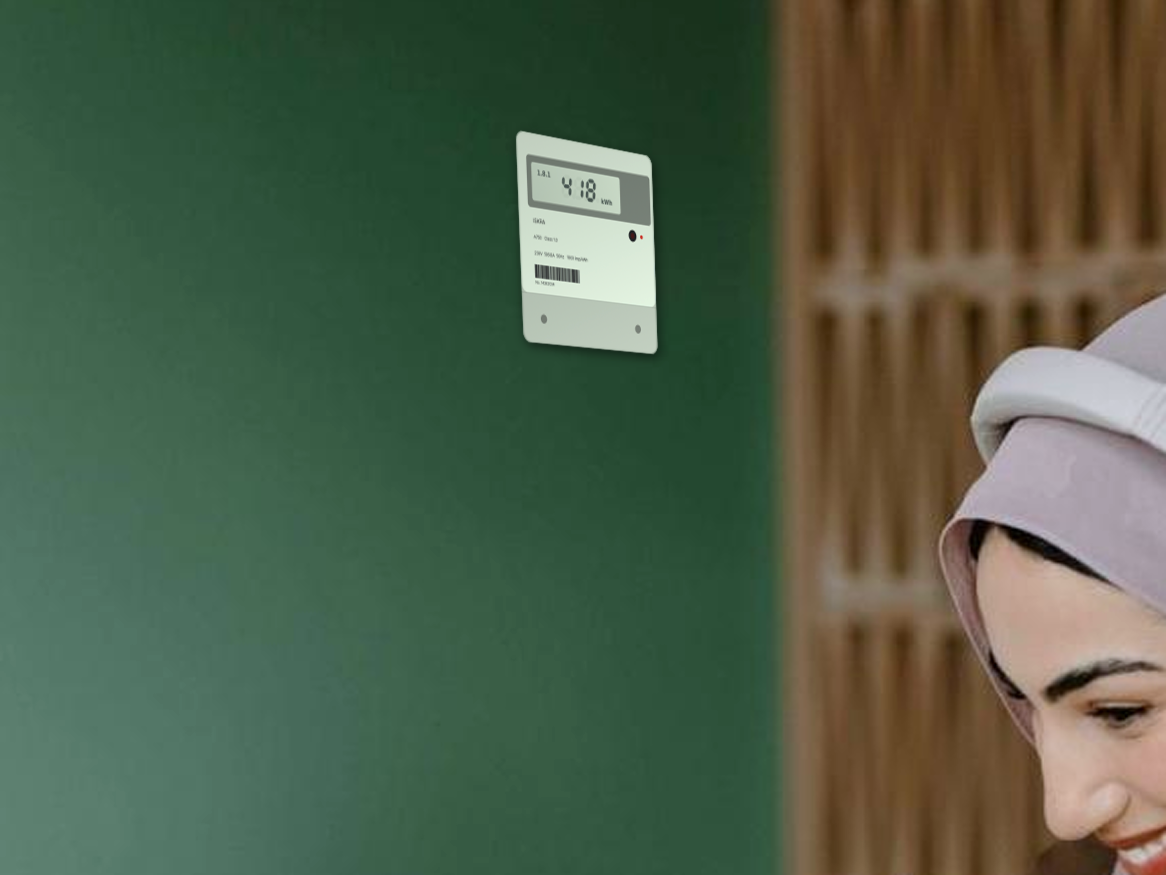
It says 418; kWh
